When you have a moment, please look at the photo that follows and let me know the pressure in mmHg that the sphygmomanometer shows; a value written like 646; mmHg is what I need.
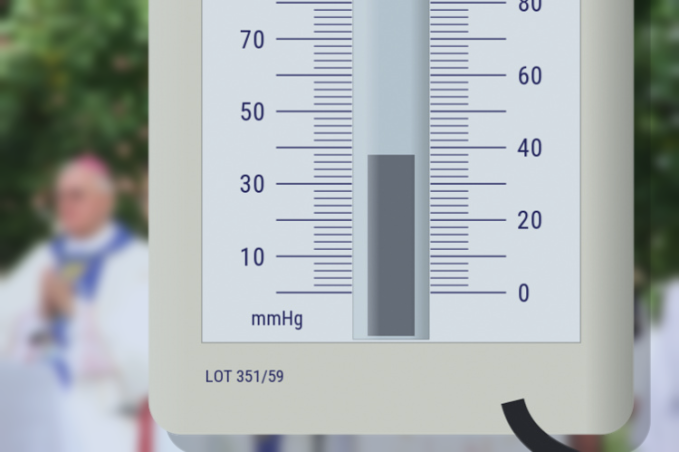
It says 38; mmHg
